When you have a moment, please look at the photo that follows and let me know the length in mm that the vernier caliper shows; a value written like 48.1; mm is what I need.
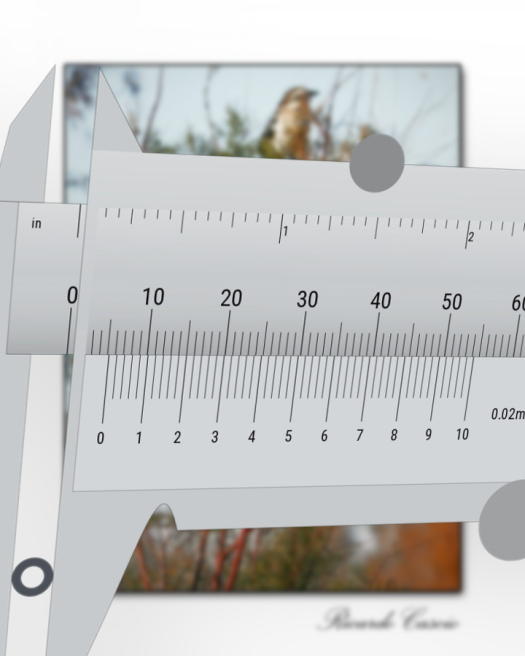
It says 5.2; mm
